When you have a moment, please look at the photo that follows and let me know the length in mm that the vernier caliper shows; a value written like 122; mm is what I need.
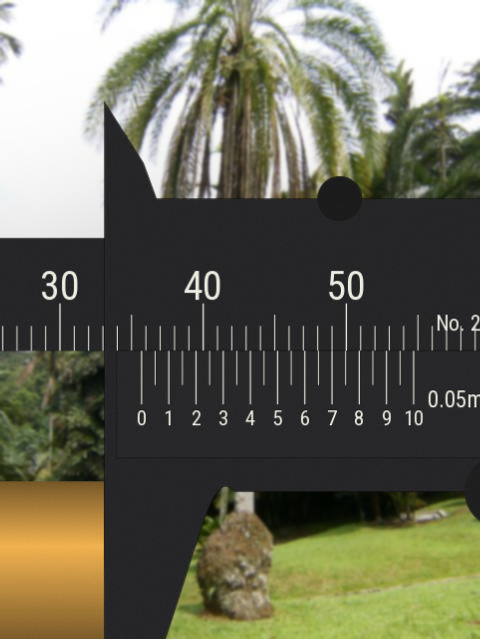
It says 35.7; mm
